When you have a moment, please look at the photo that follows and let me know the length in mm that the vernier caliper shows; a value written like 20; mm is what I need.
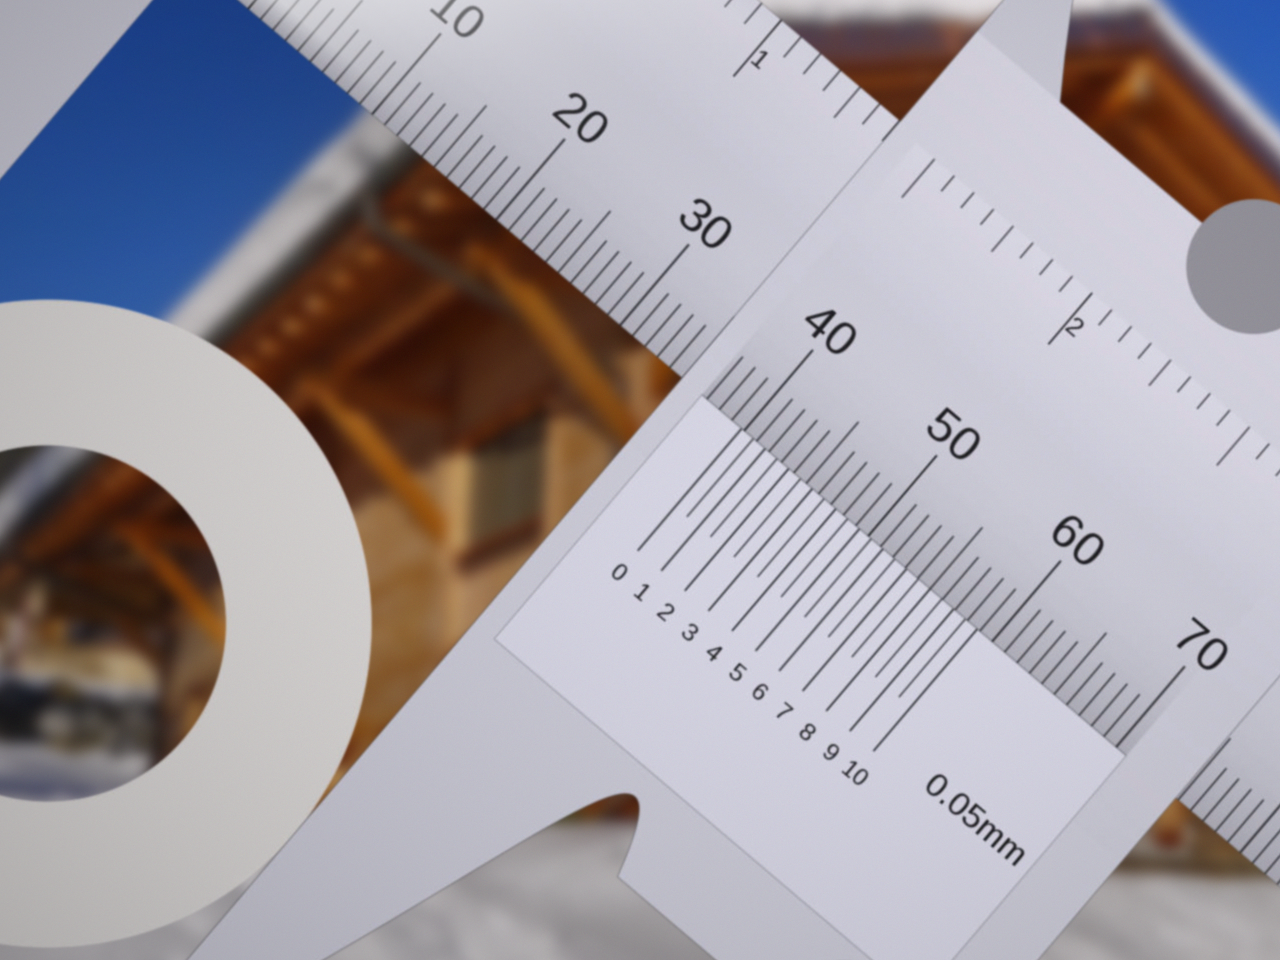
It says 39.8; mm
